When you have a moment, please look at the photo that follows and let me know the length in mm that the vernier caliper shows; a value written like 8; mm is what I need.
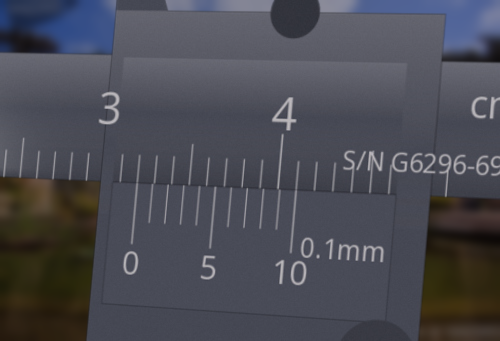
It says 32.0; mm
